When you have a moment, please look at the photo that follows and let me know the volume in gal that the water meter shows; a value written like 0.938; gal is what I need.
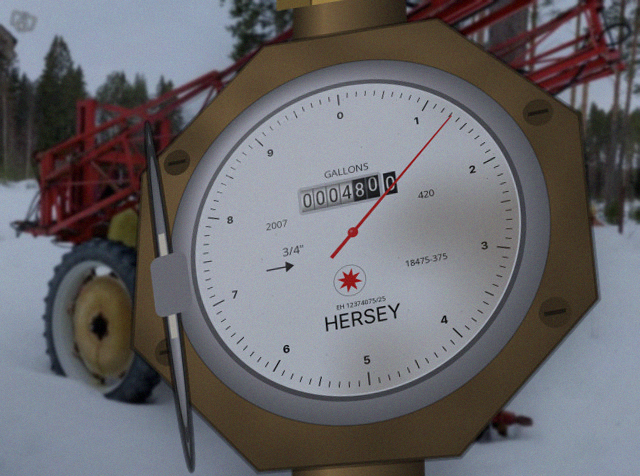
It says 4801.3; gal
